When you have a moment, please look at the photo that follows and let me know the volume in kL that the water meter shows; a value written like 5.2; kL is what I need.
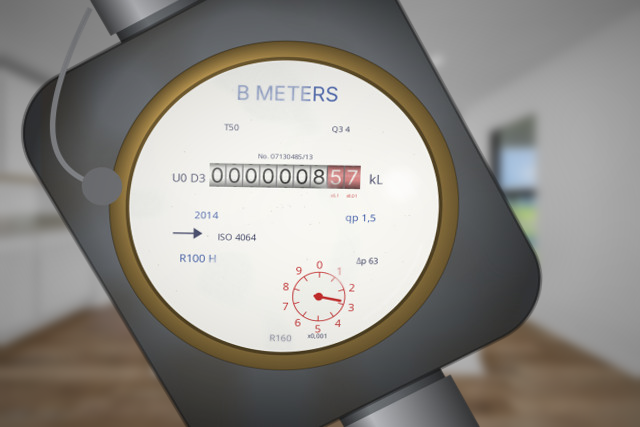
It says 8.572; kL
